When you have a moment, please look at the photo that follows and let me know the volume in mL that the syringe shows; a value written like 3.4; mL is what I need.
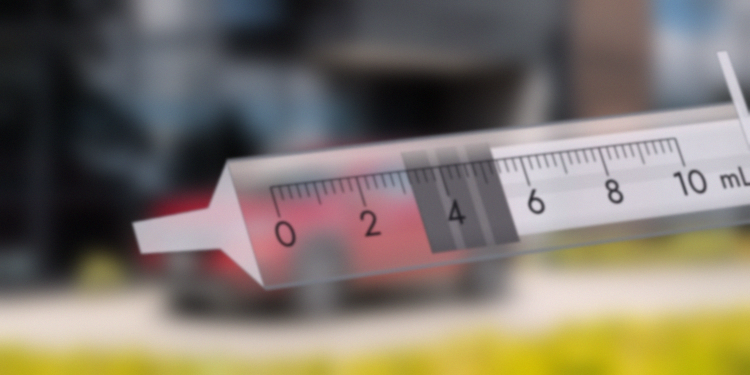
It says 3.2; mL
